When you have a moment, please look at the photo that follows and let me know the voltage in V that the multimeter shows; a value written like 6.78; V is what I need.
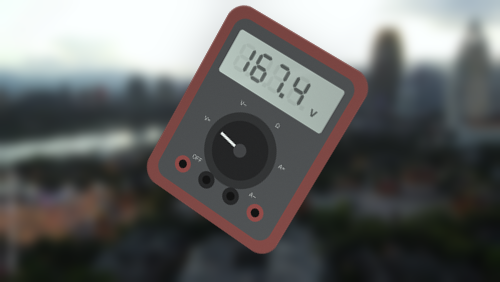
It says 167.4; V
